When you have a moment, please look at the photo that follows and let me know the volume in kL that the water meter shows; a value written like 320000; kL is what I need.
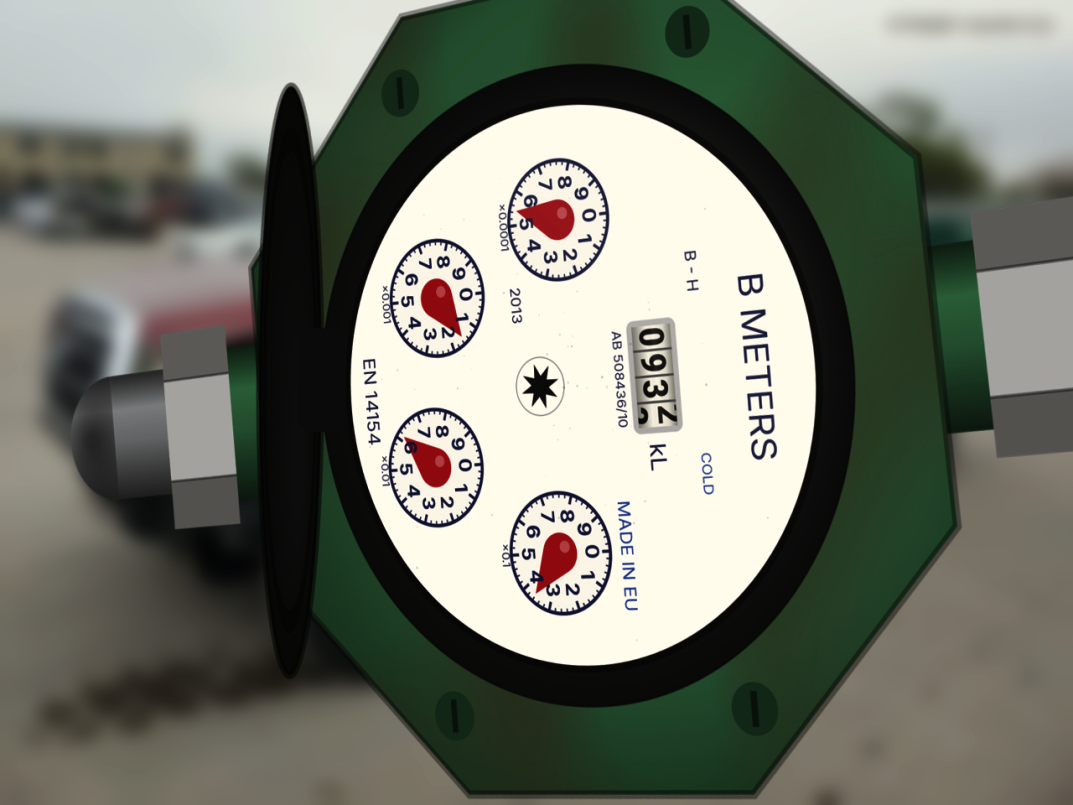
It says 932.3615; kL
